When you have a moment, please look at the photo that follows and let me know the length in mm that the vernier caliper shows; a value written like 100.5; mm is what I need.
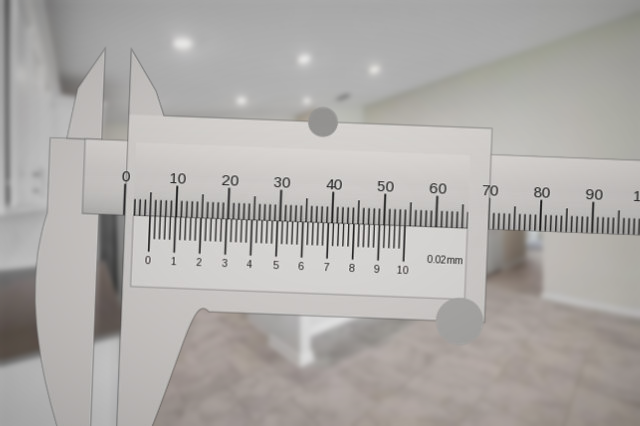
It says 5.0; mm
